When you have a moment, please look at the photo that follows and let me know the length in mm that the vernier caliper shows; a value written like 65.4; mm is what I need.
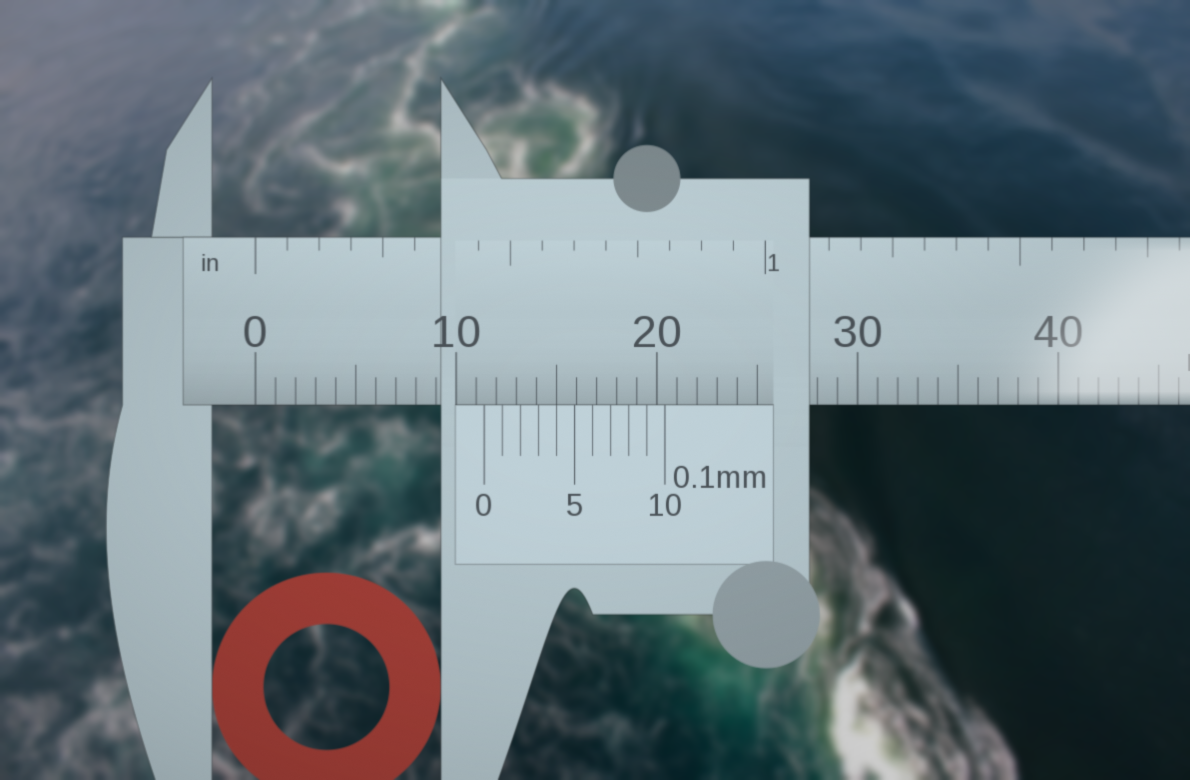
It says 11.4; mm
